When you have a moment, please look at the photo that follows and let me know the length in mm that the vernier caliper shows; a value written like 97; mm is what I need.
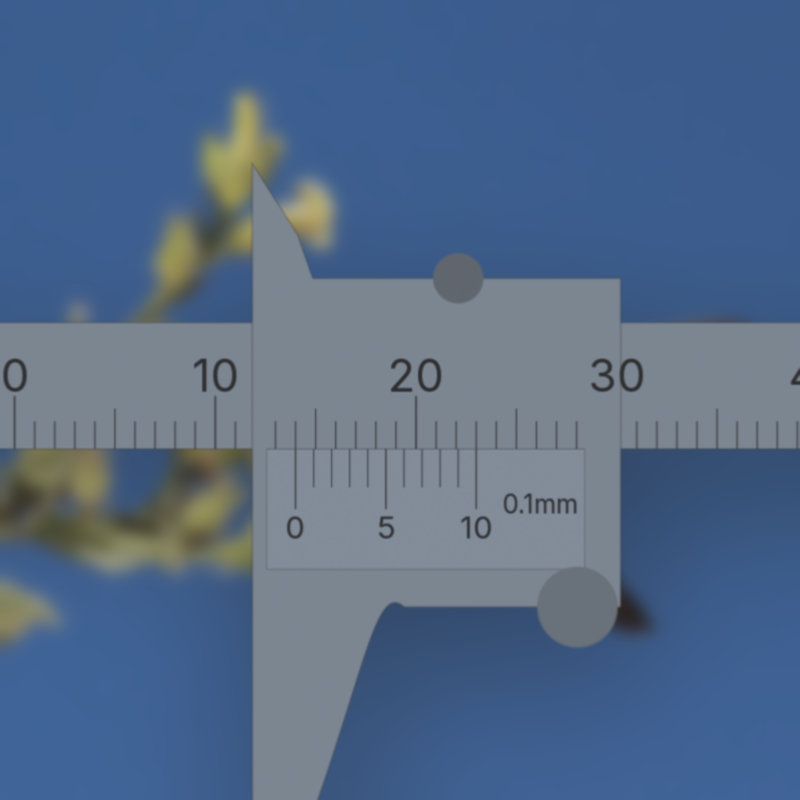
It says 14.0; mm
